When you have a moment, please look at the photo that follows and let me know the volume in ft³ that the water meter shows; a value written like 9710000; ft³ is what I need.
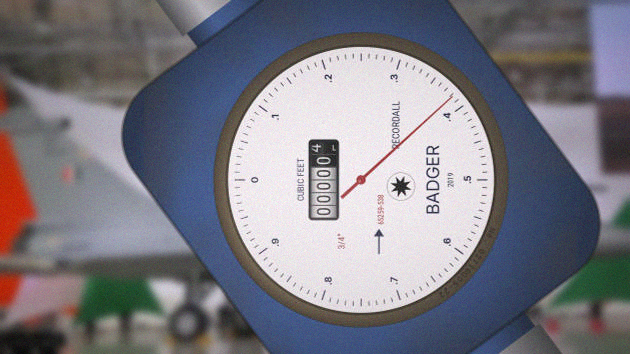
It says 4.38; ft³
